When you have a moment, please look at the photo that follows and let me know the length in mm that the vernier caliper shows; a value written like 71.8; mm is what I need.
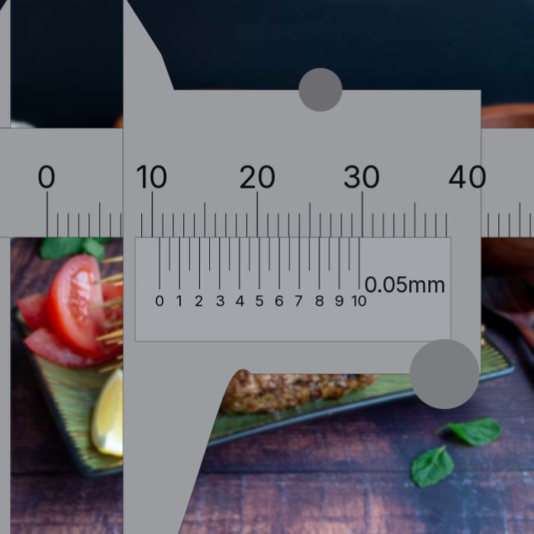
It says 10.7; mm
